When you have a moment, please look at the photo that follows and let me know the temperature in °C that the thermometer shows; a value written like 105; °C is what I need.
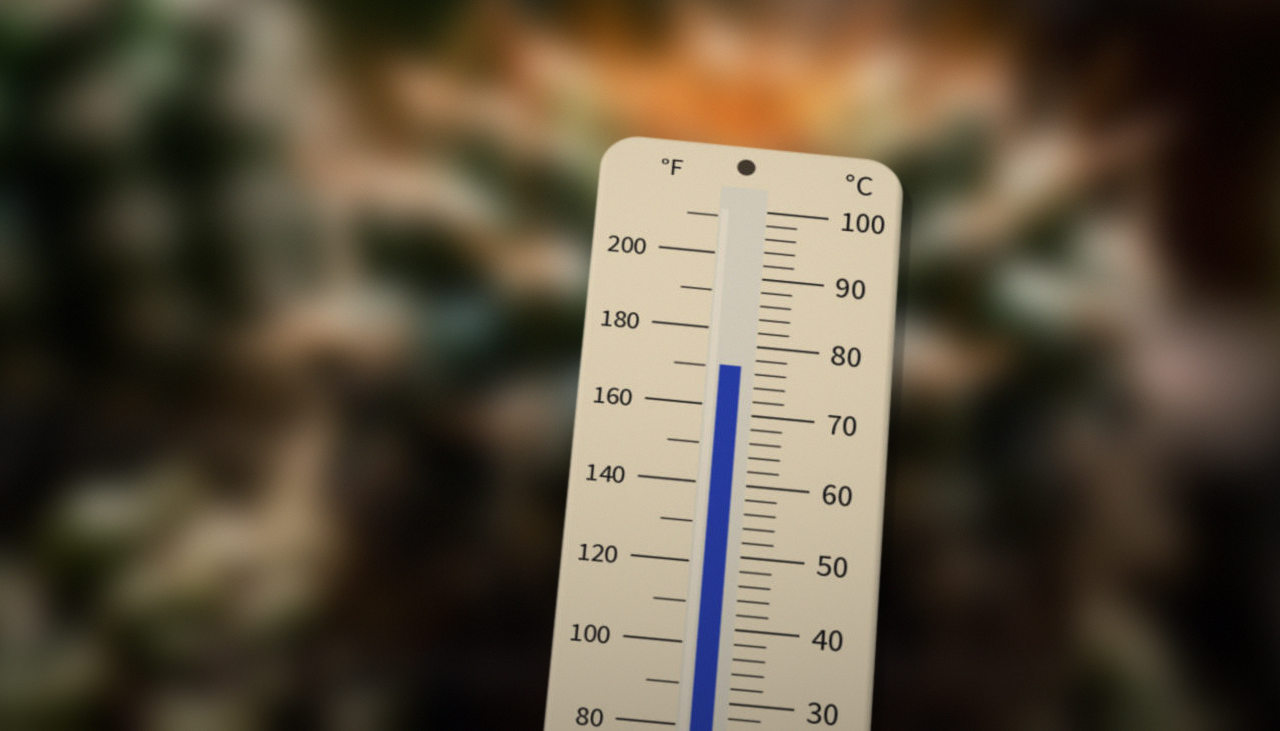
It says 77; °C
